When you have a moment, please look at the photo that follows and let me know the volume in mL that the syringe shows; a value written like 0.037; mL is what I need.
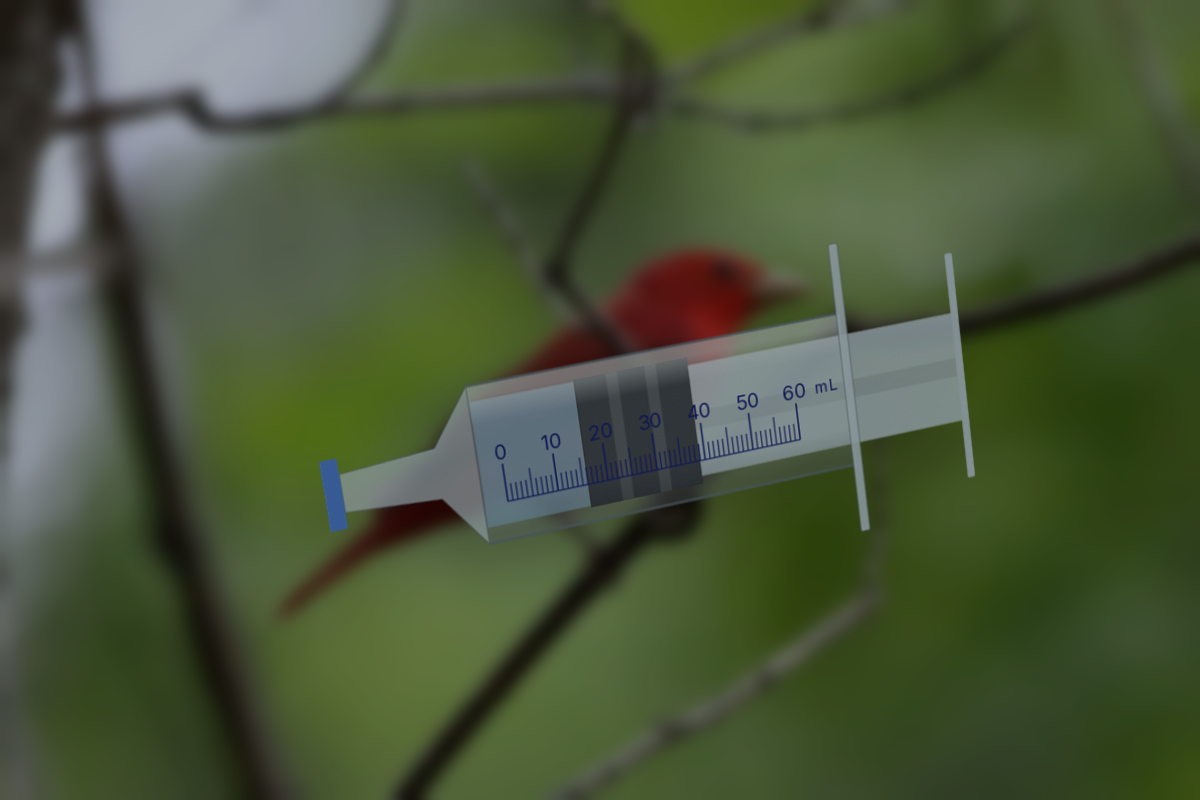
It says 16; mL
